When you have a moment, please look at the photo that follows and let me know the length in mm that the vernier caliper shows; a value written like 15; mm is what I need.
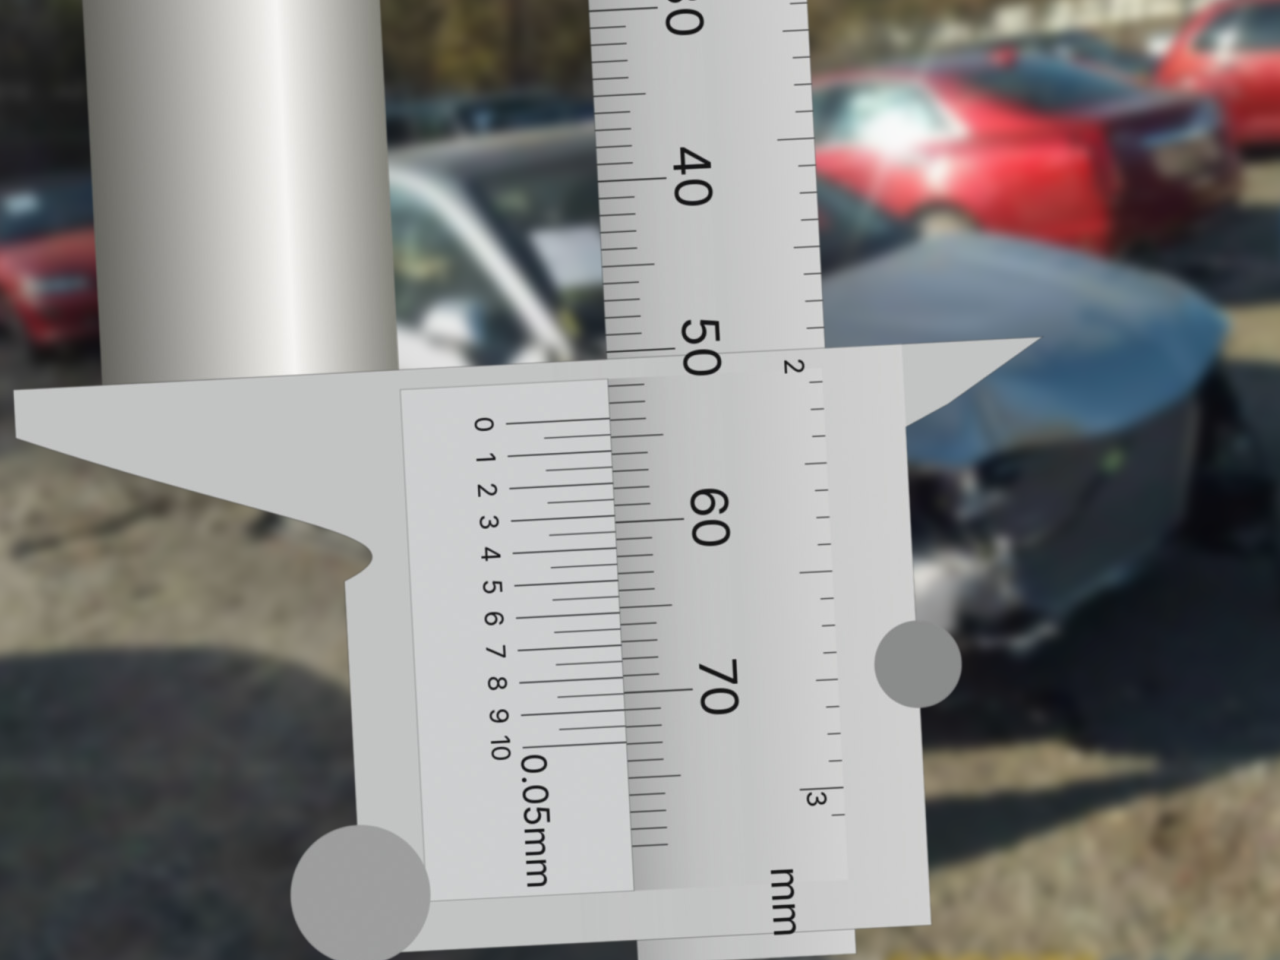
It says 53.9; mm
